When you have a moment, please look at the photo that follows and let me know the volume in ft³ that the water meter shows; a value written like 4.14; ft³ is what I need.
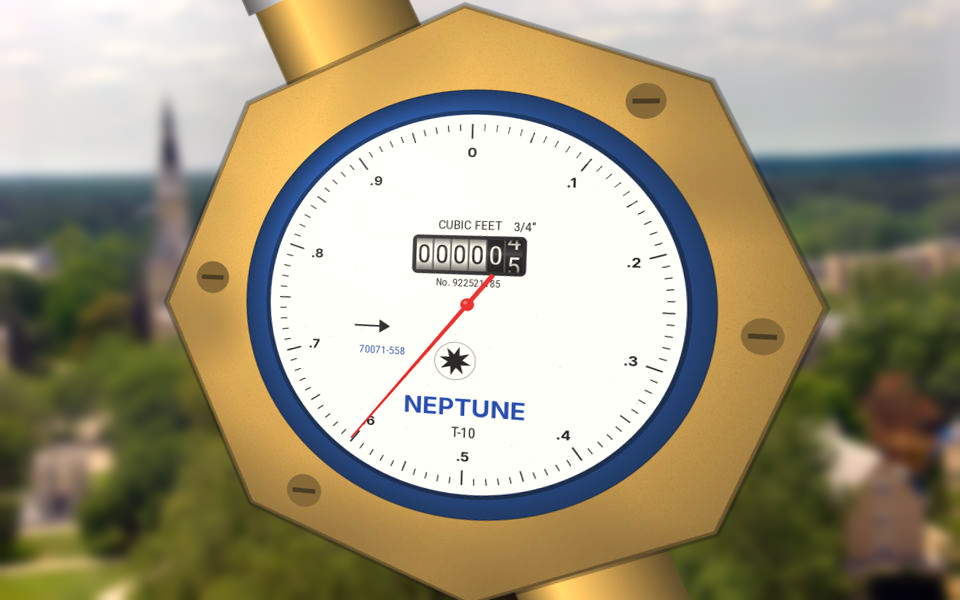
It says 4.60; ft³
